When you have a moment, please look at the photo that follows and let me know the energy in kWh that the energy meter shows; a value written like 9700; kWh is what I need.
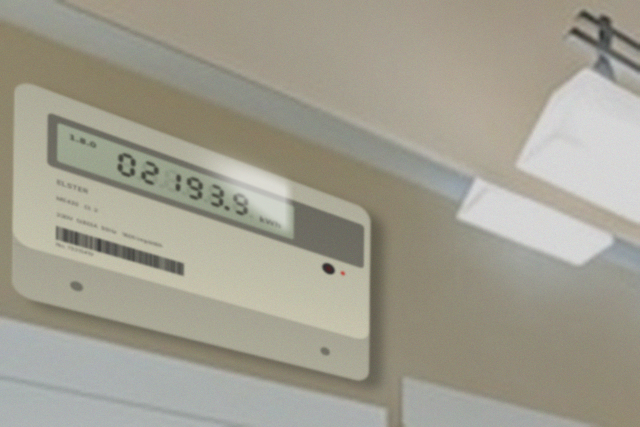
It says 2193.9; kWh
